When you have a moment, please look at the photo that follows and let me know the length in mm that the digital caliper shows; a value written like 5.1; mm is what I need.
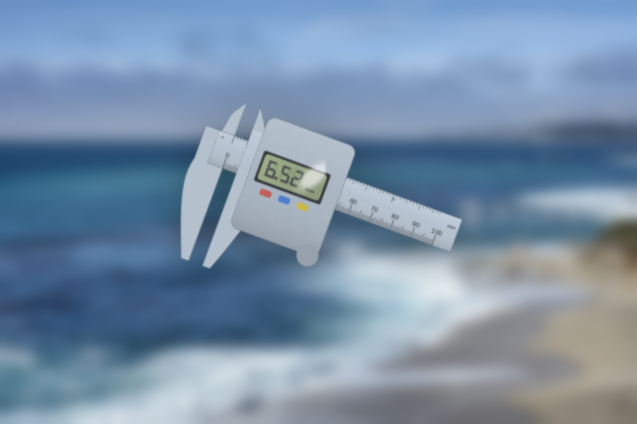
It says 6.52; mm
